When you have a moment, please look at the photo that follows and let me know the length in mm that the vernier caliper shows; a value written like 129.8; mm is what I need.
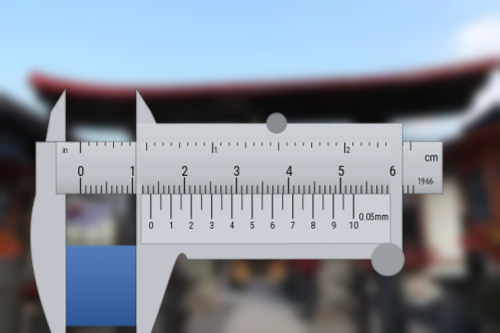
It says 13.5; mm
